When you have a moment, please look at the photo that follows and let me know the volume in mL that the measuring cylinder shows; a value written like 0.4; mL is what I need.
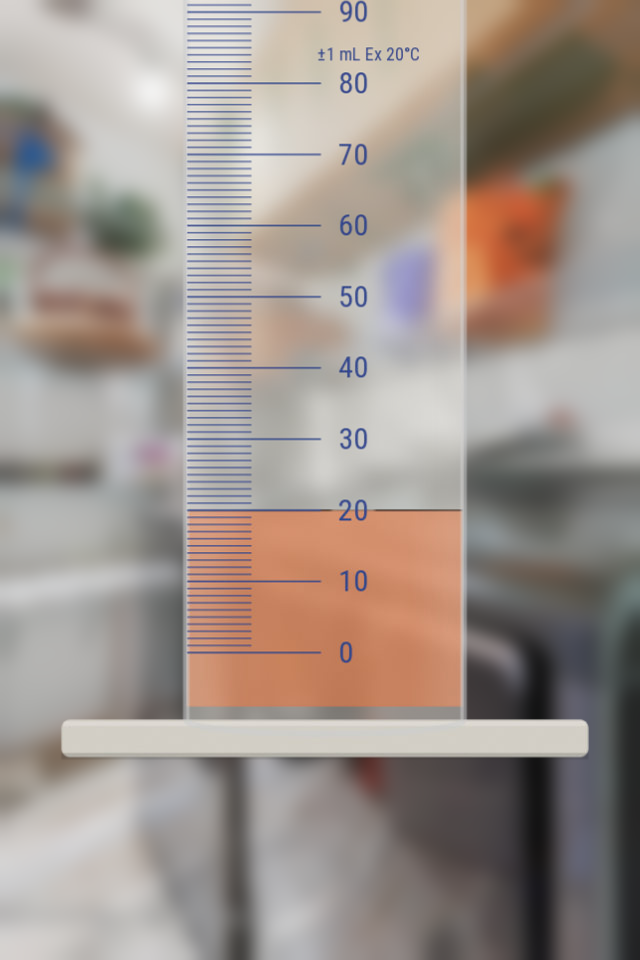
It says 20; mL
